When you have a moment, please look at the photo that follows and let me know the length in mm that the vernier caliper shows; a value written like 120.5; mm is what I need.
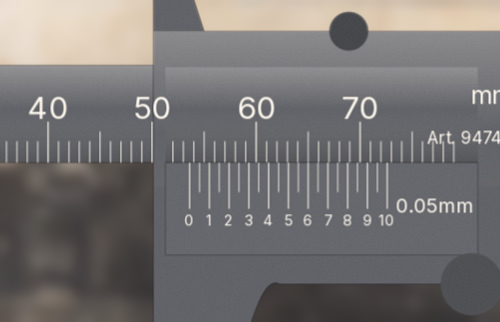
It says 53.6; mm
